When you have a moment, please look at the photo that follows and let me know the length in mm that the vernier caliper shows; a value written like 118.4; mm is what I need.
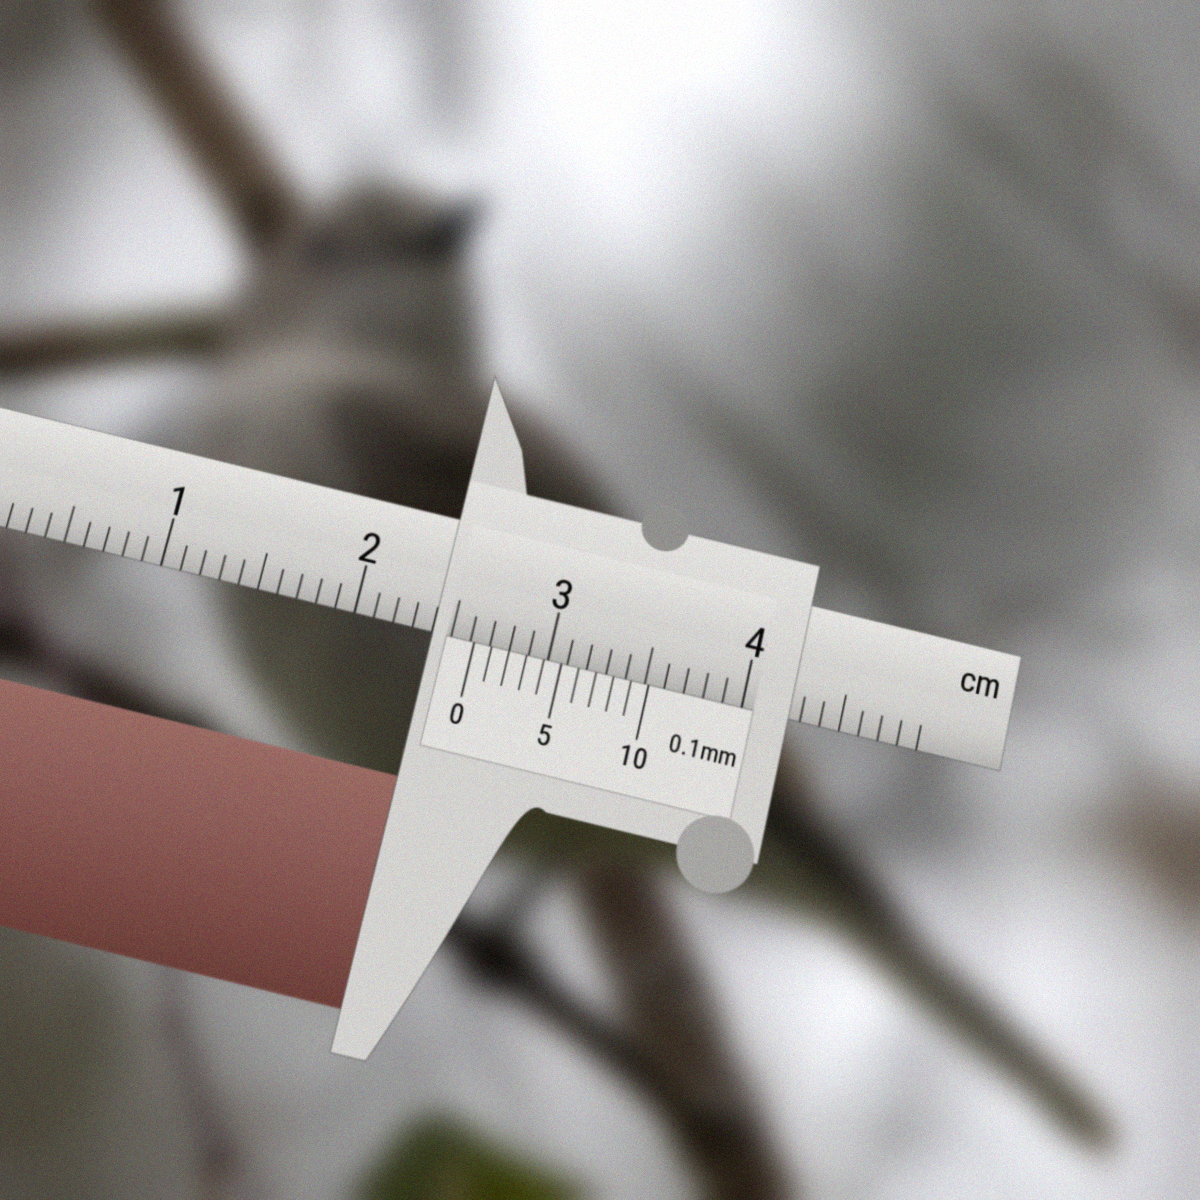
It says 26.2; mm
